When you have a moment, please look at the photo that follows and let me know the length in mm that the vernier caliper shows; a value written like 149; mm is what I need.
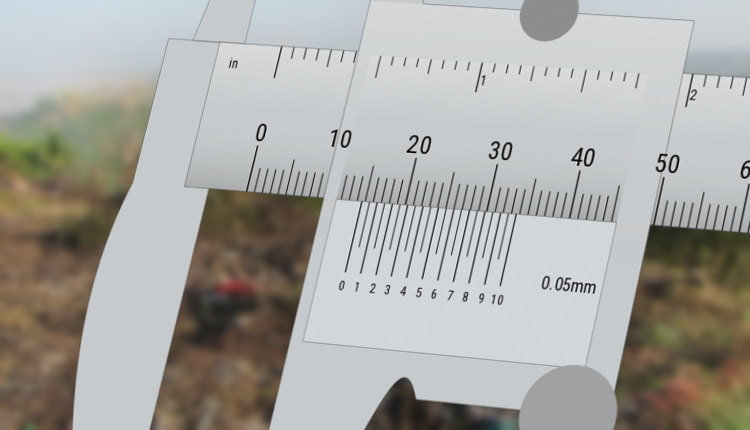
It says 14.6; mm
